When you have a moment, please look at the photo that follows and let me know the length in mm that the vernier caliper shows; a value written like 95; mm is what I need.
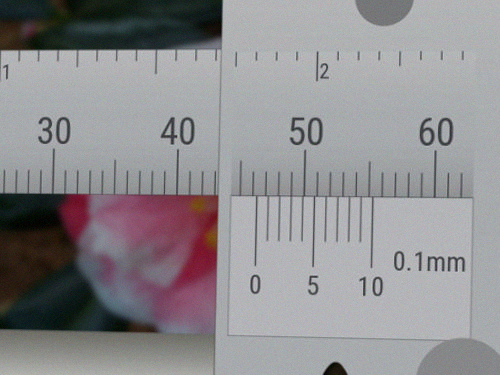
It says 46.3; mm
